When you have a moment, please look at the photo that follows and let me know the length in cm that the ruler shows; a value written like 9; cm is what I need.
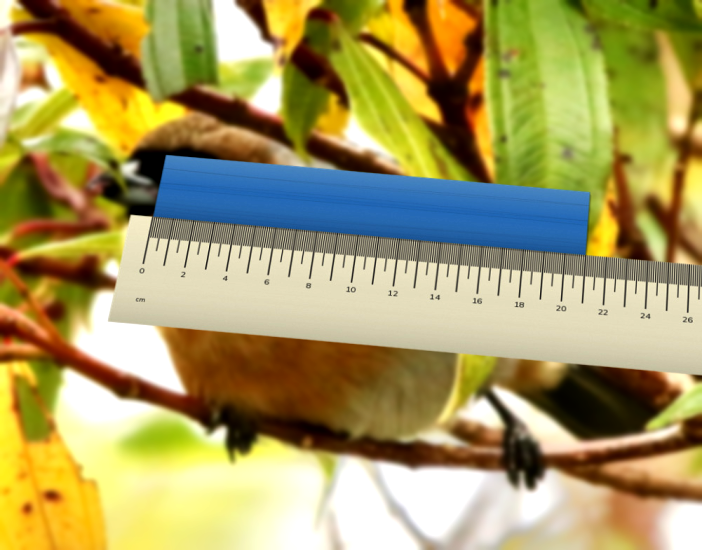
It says 21; cm
